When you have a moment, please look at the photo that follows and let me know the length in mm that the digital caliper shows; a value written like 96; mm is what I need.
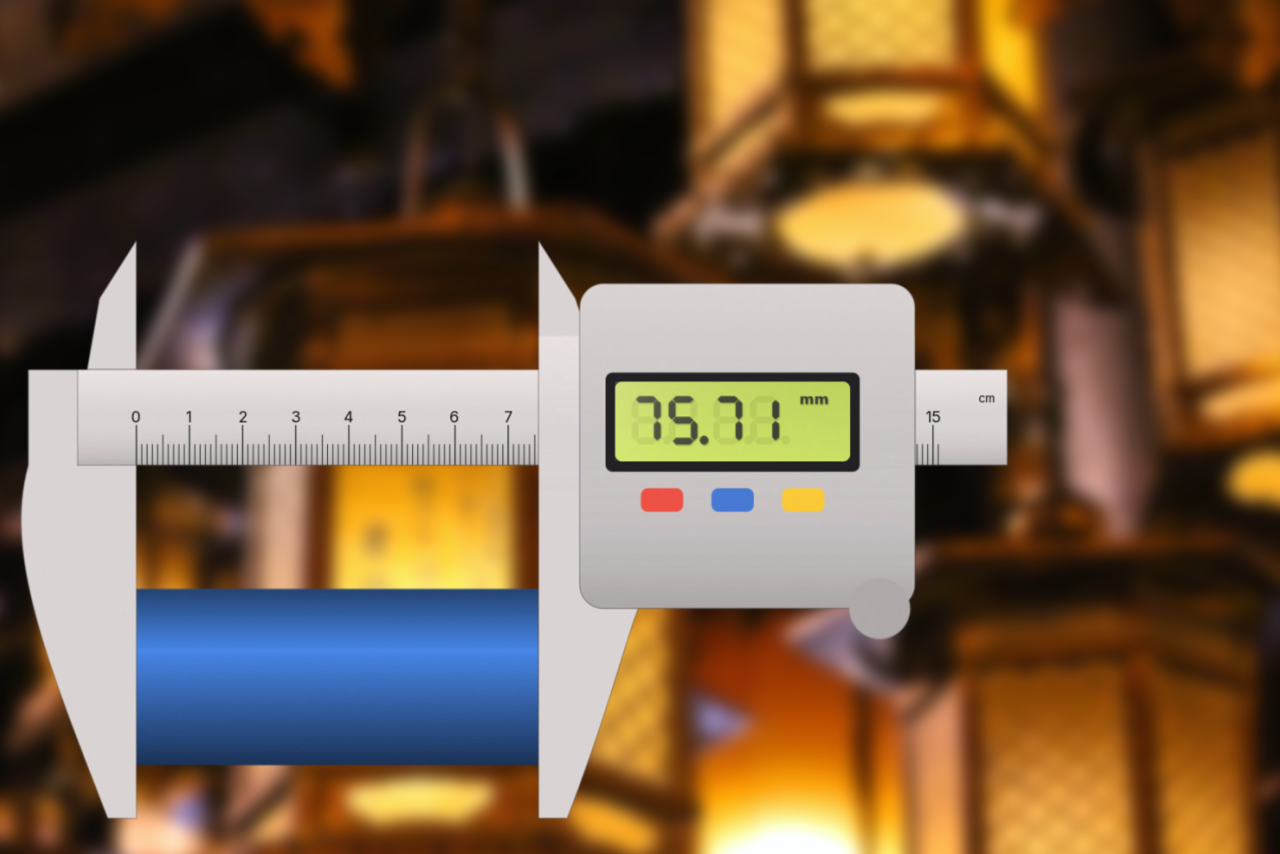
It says 75.71; mm
